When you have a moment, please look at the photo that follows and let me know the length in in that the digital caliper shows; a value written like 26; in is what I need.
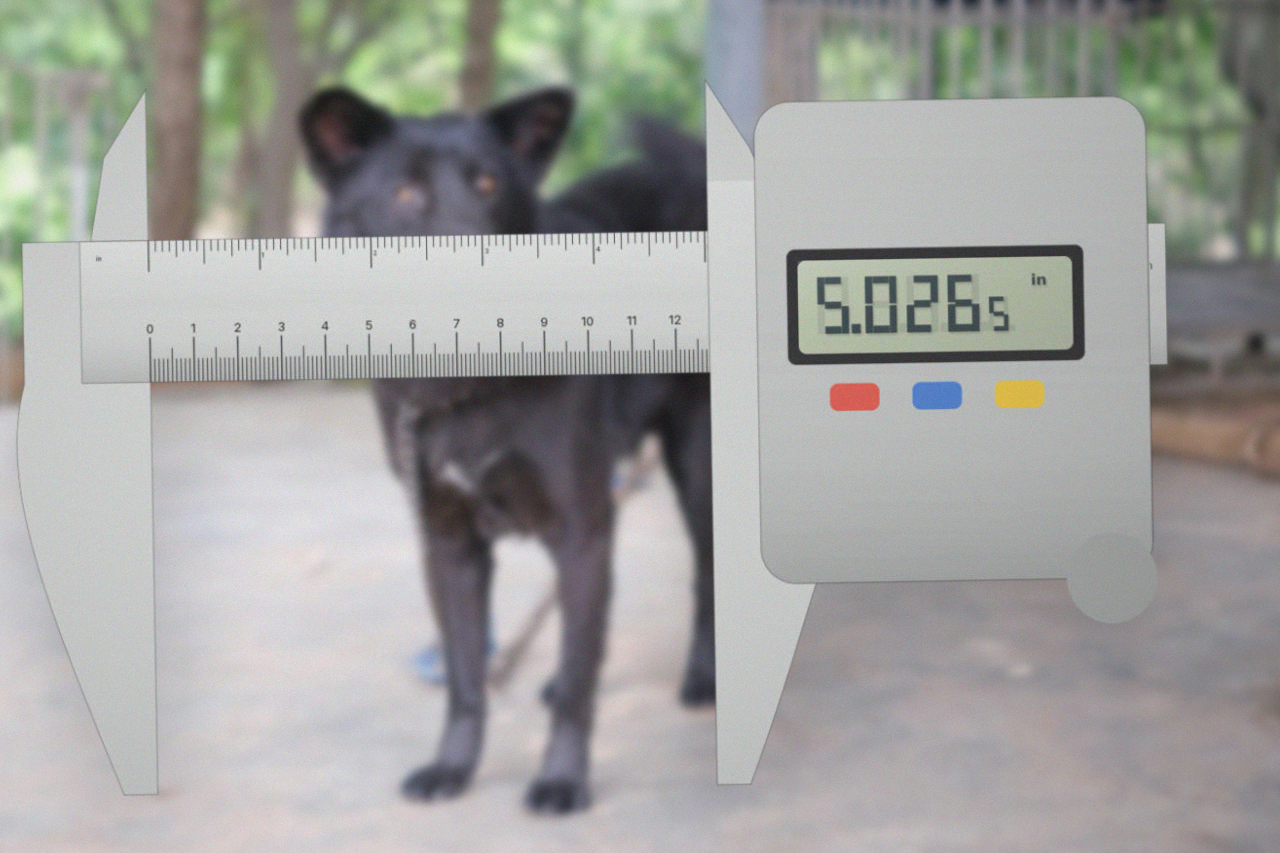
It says 5.0265; in
